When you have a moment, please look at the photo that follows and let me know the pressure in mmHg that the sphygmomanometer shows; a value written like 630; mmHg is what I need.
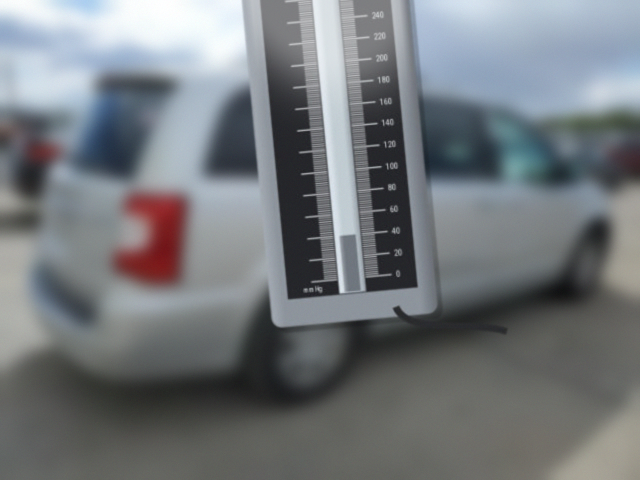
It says 40; mmHg
